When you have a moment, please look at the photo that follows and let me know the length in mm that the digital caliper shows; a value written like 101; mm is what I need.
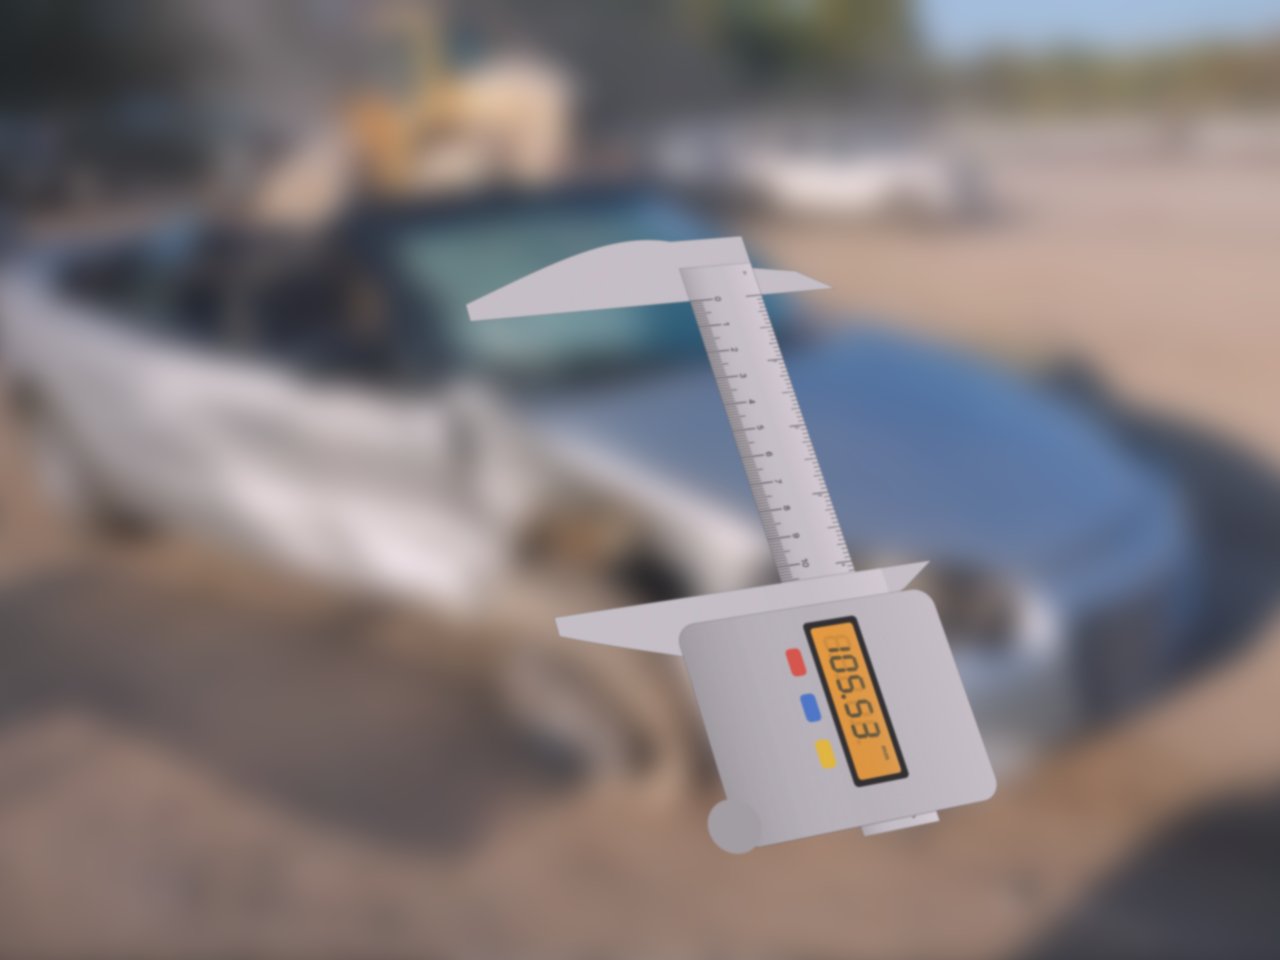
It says 105.53; mm
